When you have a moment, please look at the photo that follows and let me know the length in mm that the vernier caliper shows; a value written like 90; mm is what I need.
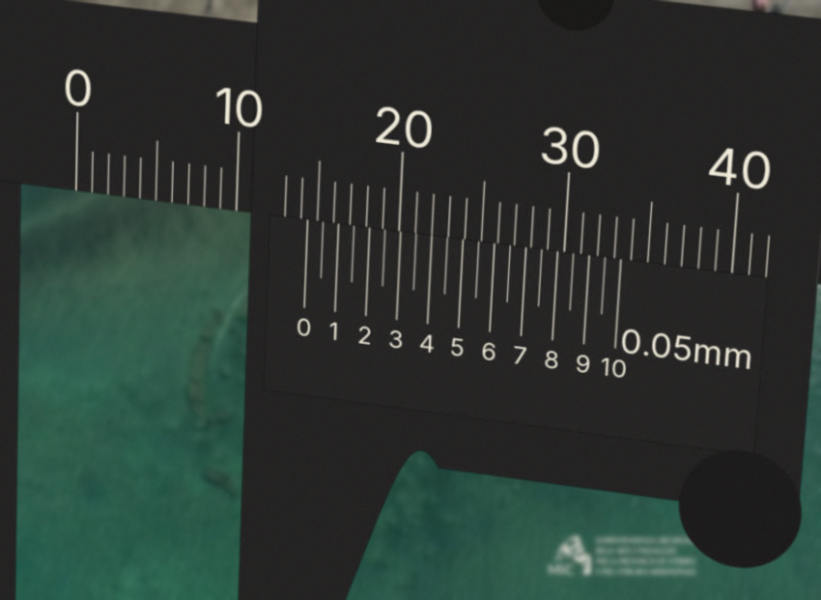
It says 14.4; mm
